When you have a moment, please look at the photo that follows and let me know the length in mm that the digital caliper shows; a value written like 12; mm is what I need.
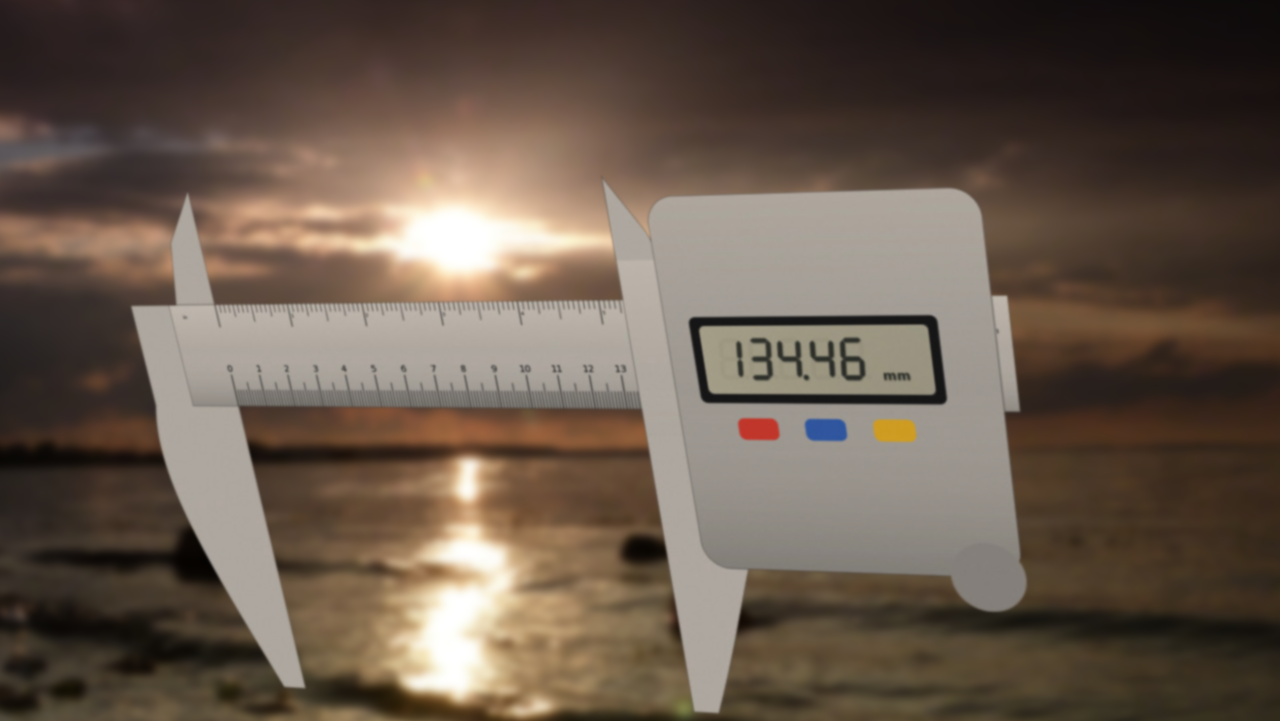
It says 134.46; mm
